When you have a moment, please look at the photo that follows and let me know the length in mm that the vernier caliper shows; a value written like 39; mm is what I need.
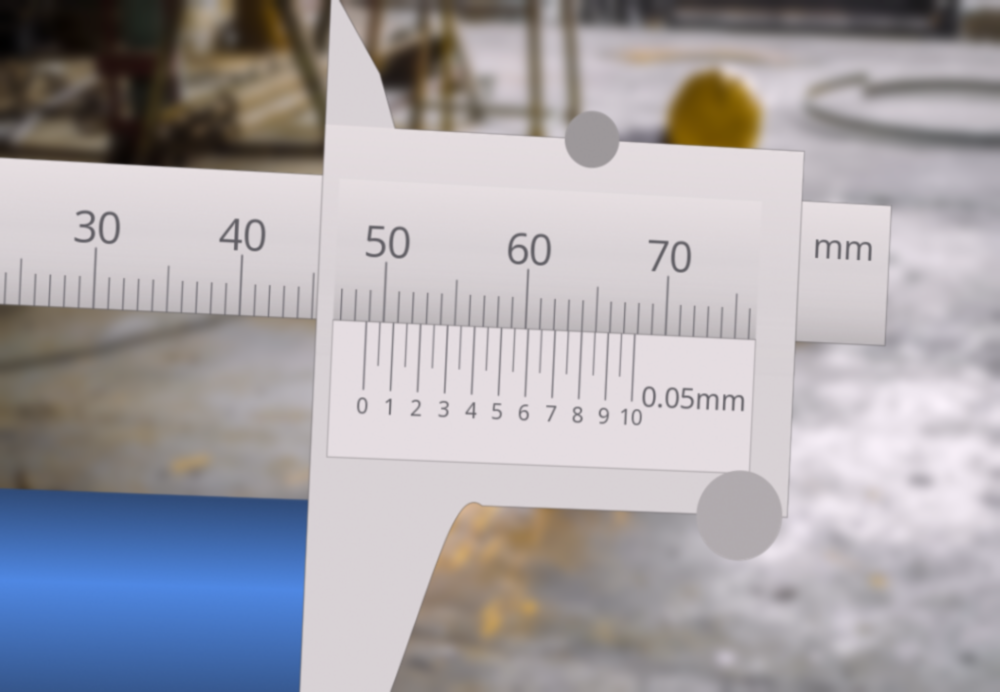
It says 48.8; mm
